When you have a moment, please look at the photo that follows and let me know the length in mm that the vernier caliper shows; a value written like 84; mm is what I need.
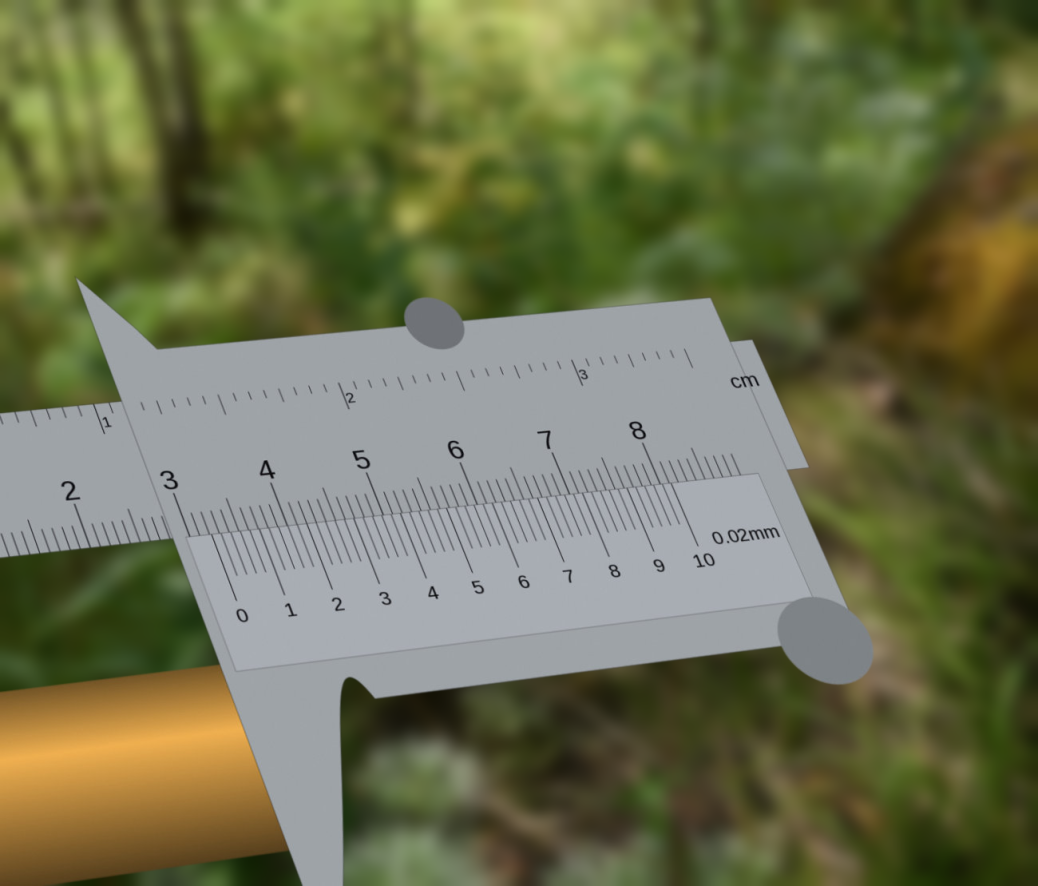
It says 32.2; mm
